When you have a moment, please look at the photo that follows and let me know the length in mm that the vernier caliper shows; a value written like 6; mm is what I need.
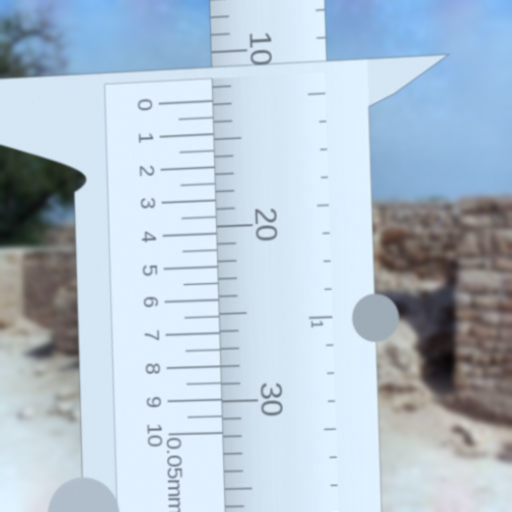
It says 12.8; mm
